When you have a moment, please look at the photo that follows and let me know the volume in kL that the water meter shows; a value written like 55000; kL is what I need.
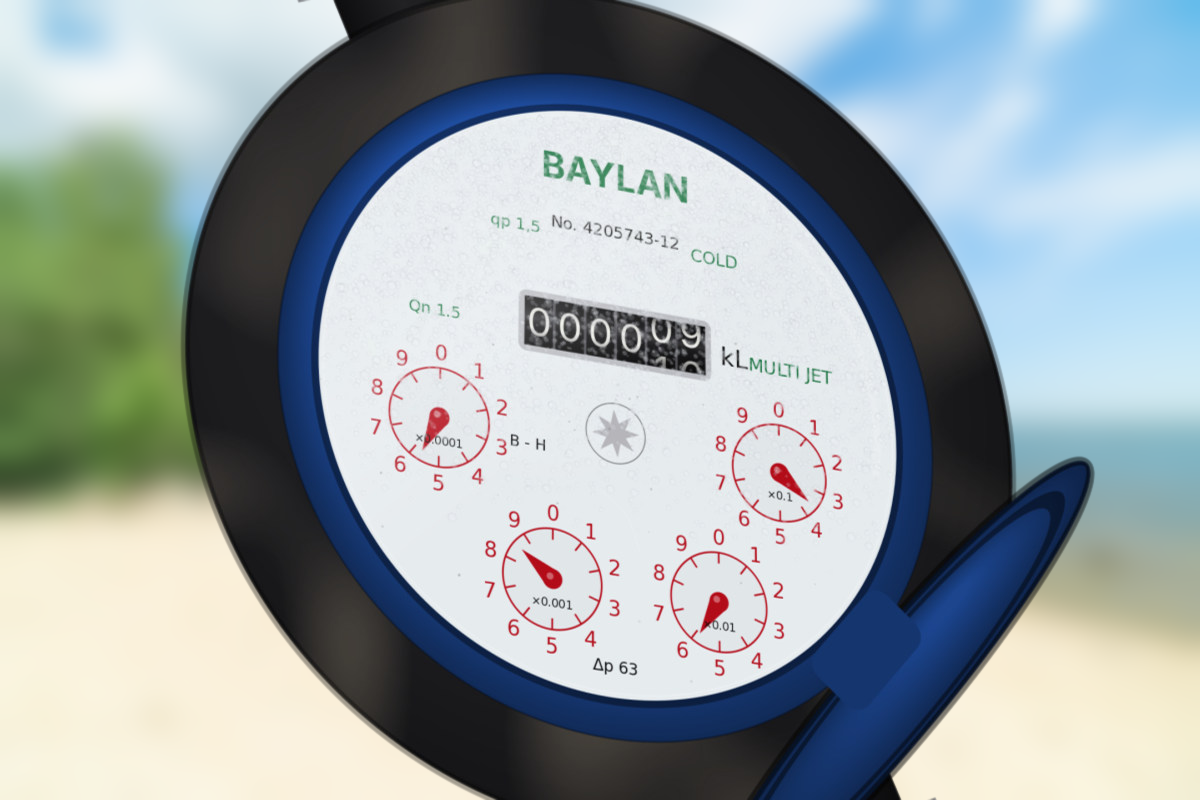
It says 9.3585; kL
